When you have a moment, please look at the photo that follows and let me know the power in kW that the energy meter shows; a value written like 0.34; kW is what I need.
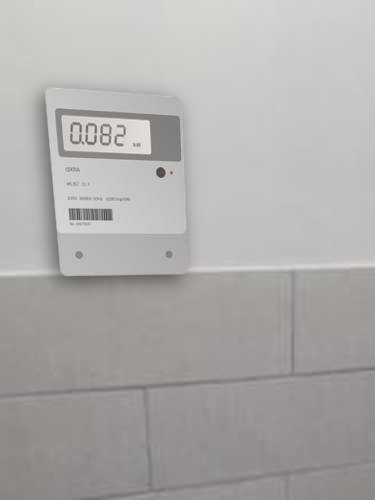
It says 0.082; kW
